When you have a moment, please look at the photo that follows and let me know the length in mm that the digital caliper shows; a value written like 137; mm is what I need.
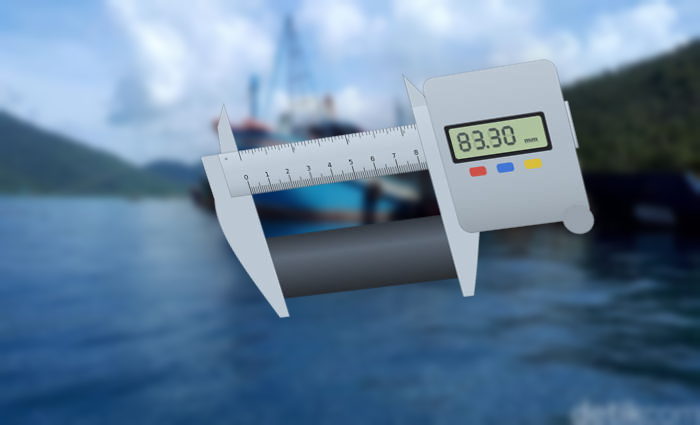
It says 83.30; mm
